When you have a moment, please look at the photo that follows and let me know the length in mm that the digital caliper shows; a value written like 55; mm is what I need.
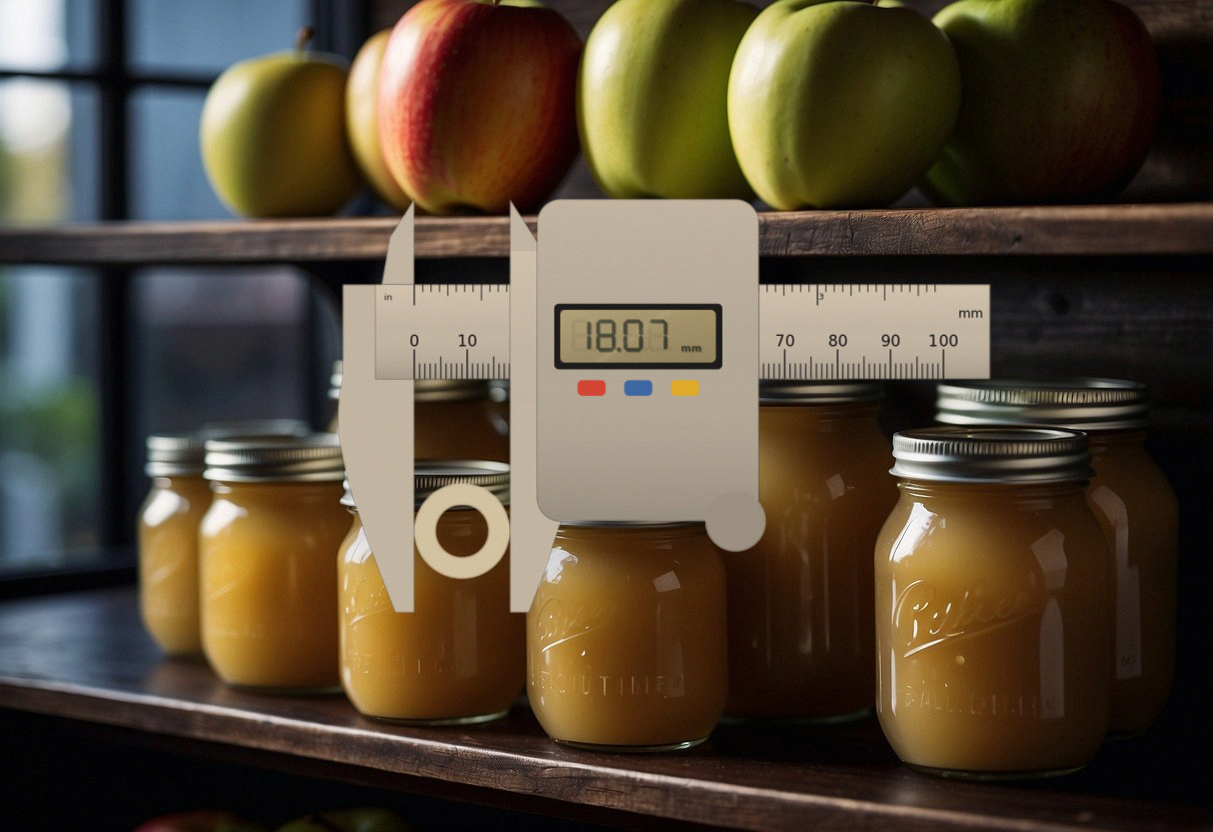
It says 18.07; mm
